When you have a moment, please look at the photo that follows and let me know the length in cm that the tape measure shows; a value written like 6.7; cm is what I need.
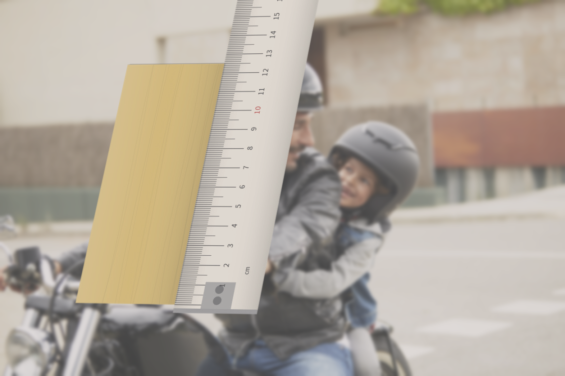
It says 12.5; cm
